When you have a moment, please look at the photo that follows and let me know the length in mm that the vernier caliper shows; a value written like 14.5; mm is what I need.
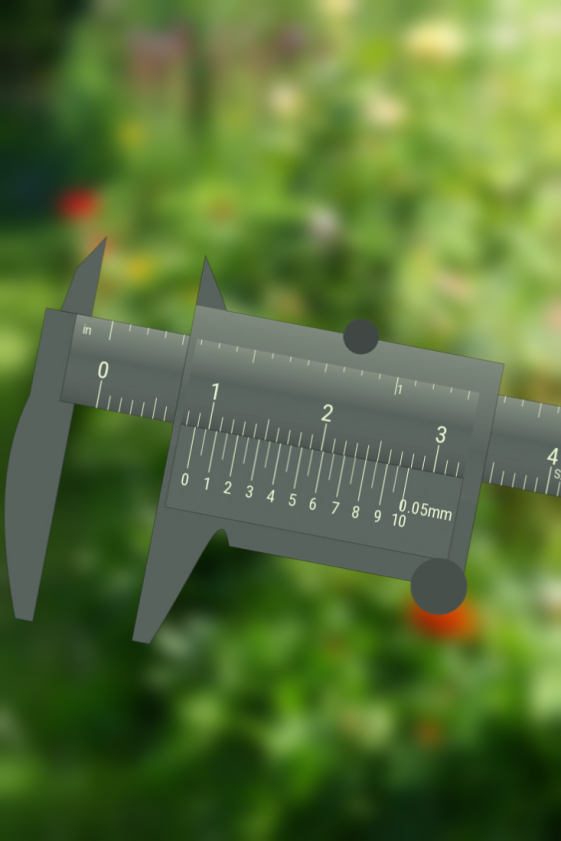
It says 8.8; mm
